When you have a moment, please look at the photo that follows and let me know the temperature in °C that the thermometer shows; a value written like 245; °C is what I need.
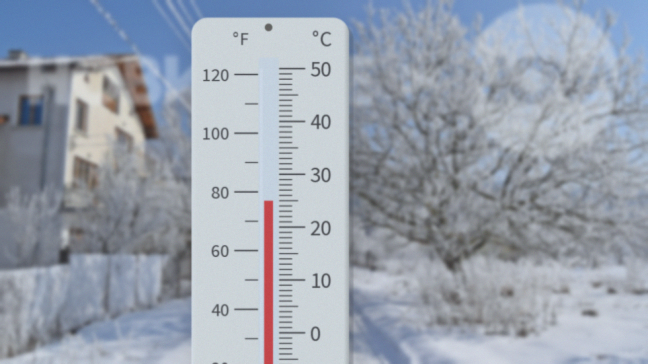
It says 25; °C
